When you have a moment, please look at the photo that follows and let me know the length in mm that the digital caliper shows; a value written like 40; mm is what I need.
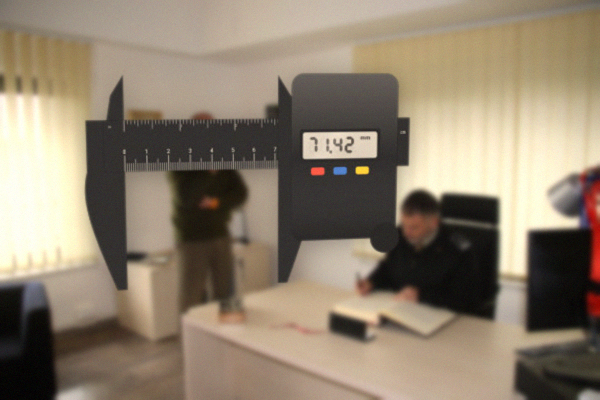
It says 71.42; mm
